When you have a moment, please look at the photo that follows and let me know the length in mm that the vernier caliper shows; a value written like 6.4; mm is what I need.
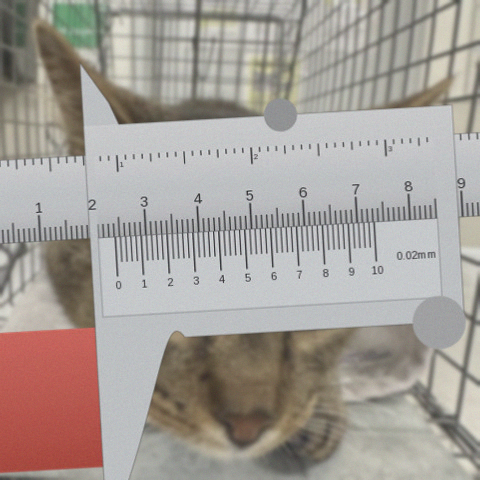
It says 24.2; mm
